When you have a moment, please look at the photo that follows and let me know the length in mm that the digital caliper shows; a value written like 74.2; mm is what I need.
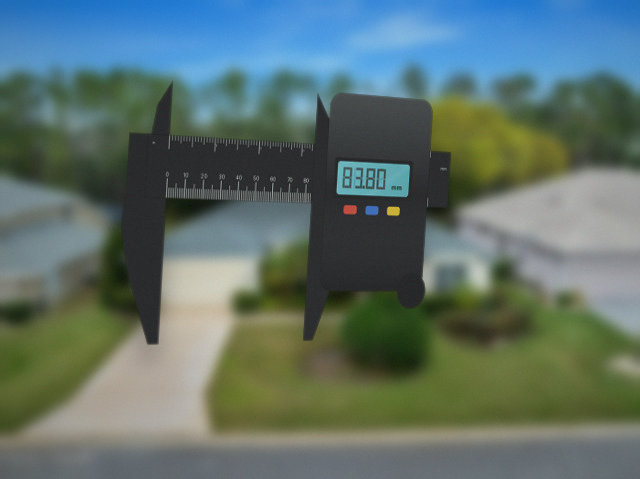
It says 83.80; mm
